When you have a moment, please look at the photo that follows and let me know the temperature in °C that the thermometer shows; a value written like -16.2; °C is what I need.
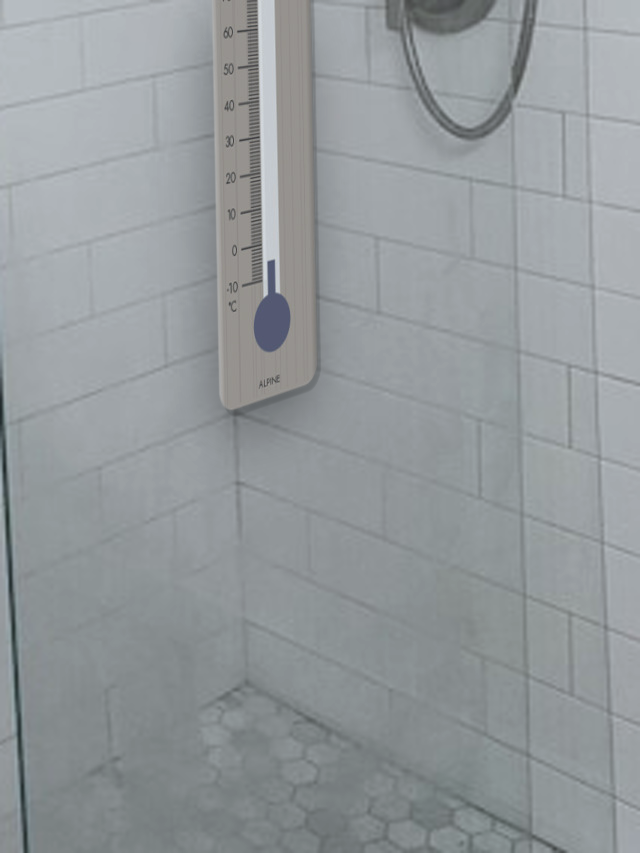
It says -5; °C
